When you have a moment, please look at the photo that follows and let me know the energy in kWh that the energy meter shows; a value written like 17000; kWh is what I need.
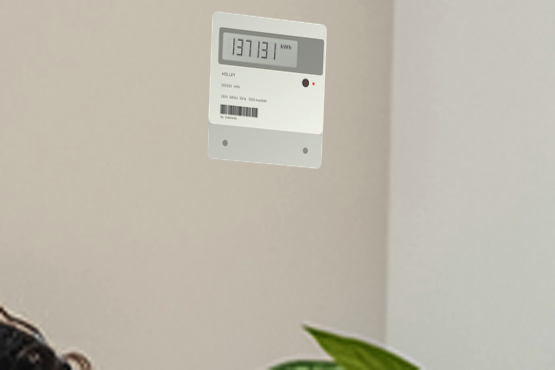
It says 137131; kWh
